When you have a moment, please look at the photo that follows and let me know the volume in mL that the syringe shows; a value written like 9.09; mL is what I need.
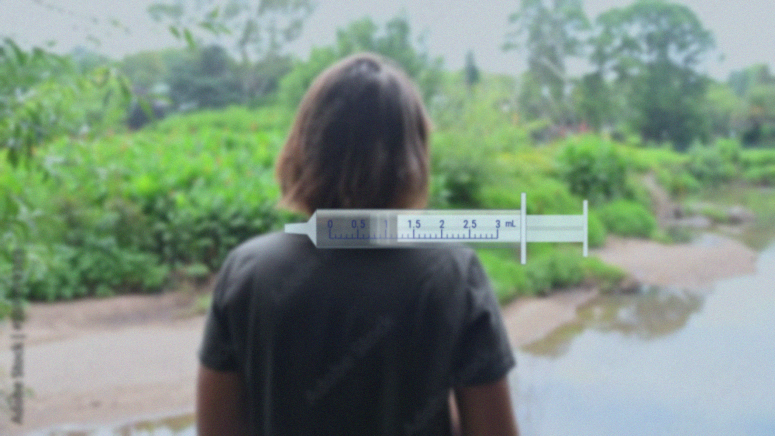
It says 0.7; mL
